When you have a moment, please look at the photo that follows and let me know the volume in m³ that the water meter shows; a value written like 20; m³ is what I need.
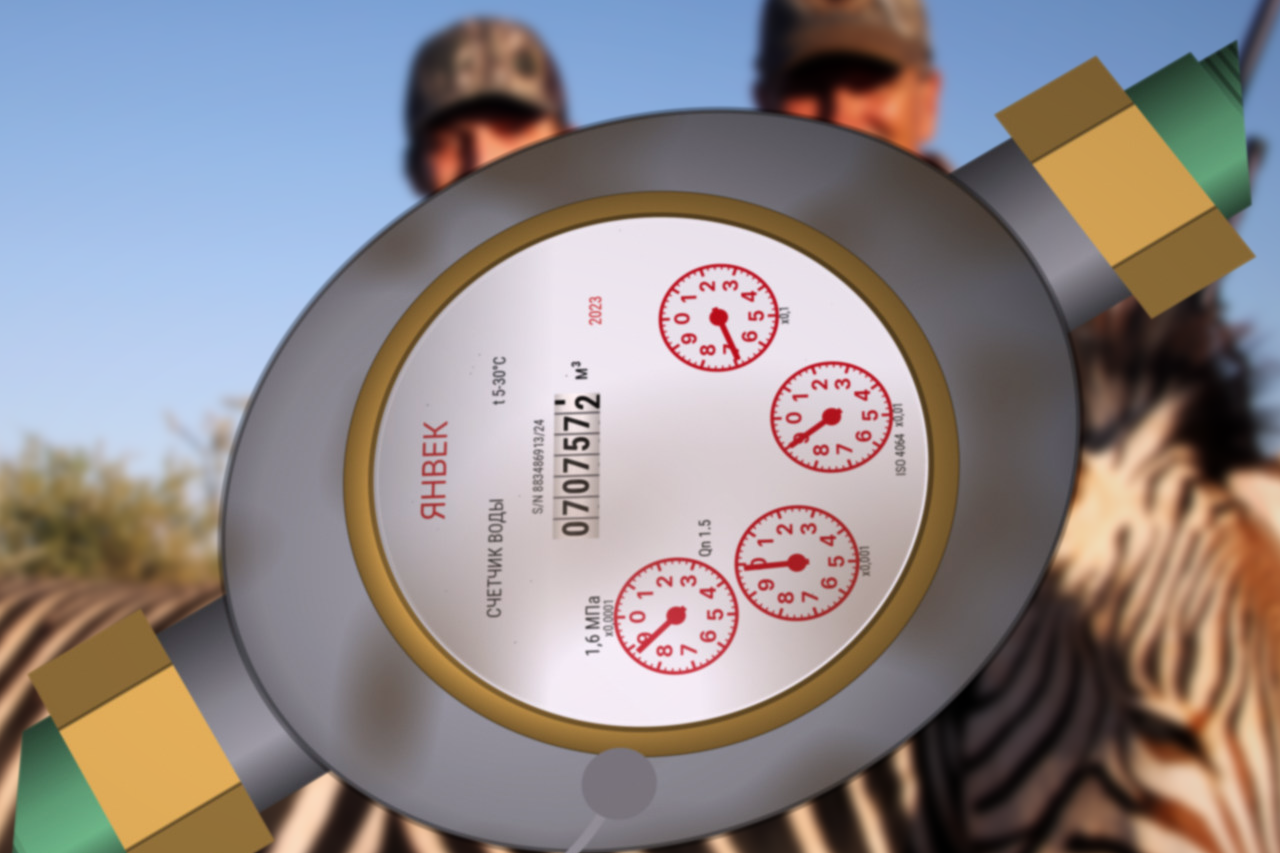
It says 707571.6898; m³
